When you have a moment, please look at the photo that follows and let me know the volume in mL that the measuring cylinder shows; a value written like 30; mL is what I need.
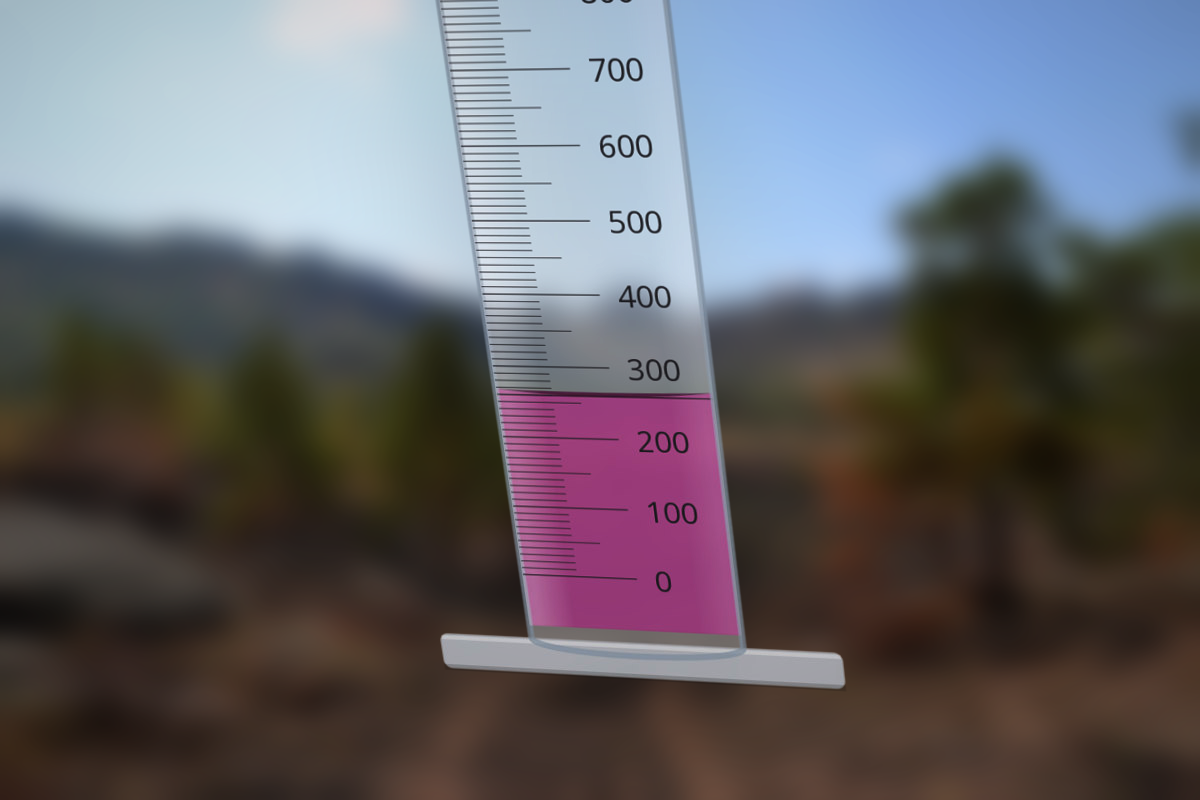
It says 260; mL
